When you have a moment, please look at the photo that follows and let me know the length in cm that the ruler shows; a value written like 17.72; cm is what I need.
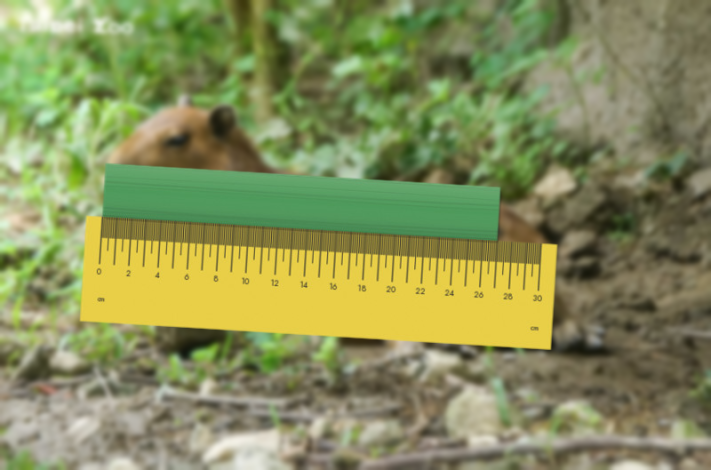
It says 27; cm
